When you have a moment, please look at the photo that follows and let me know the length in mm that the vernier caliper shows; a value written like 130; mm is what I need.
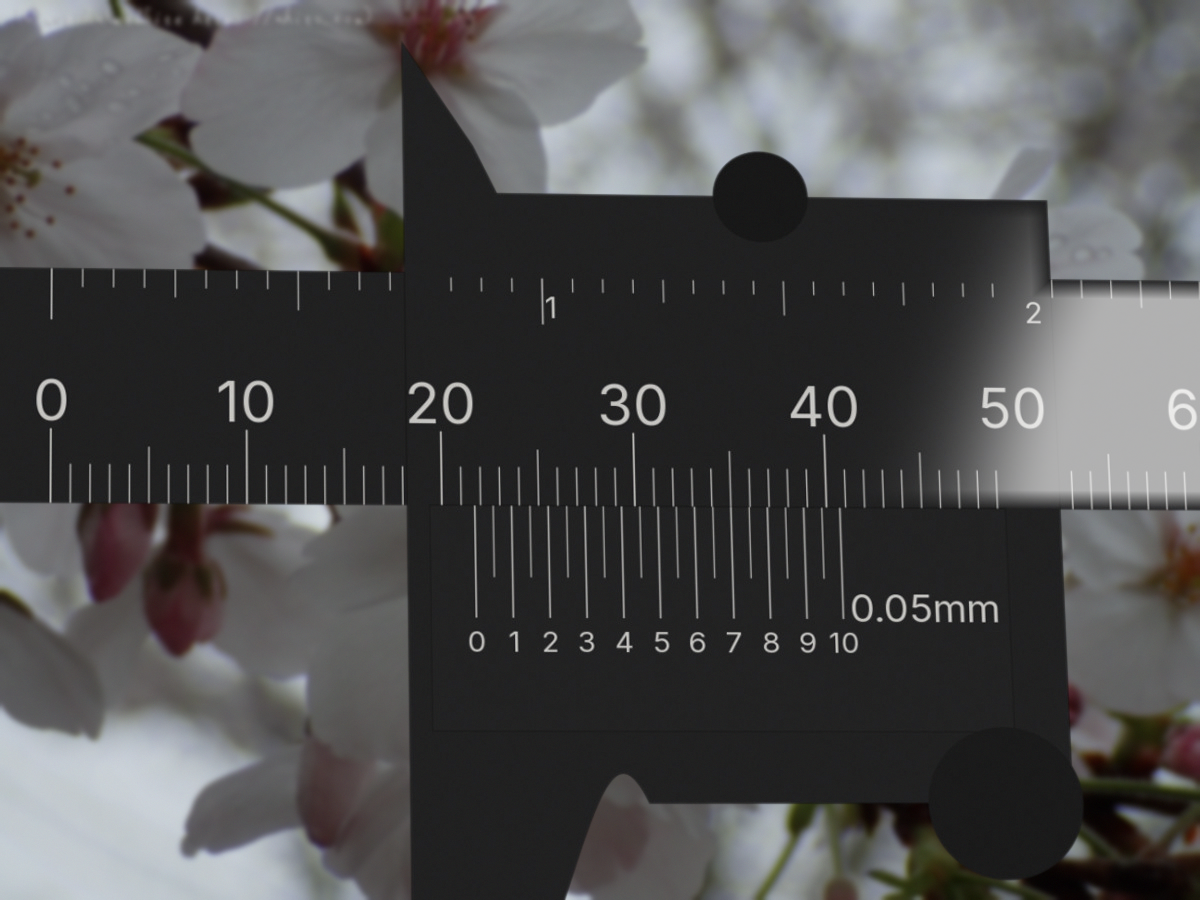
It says 21.7; mm
